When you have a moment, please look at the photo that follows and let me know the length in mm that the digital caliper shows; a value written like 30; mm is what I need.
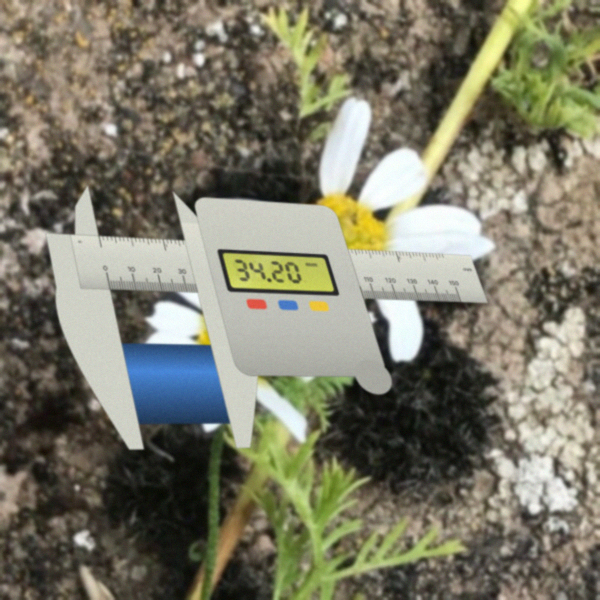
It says 34.20; mm
